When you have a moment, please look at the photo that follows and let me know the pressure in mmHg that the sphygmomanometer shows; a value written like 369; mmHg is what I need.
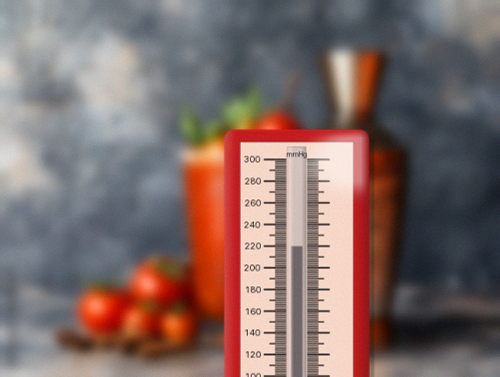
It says 220; mmHg
